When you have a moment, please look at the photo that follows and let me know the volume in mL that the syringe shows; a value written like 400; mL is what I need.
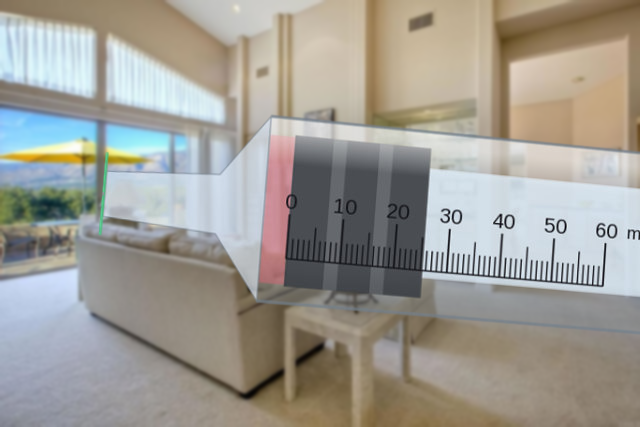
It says 0; mL
